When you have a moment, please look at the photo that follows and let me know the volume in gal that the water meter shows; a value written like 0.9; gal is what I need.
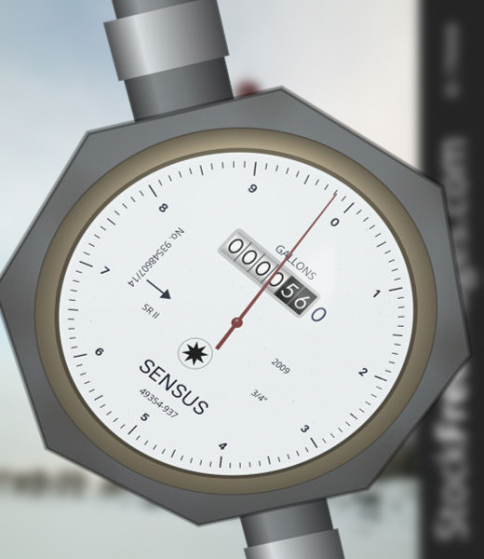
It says 559.8; gal
